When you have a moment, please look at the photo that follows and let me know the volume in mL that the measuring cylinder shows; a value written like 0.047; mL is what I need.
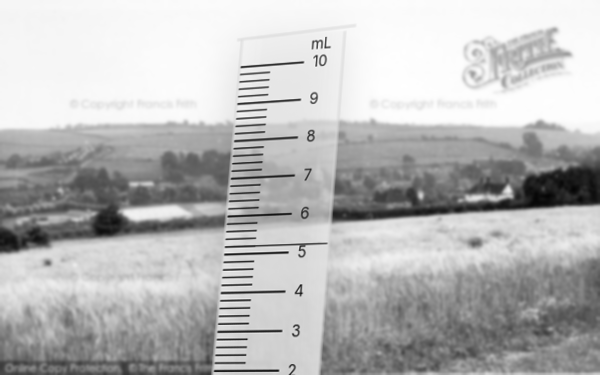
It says 5.2; mL
